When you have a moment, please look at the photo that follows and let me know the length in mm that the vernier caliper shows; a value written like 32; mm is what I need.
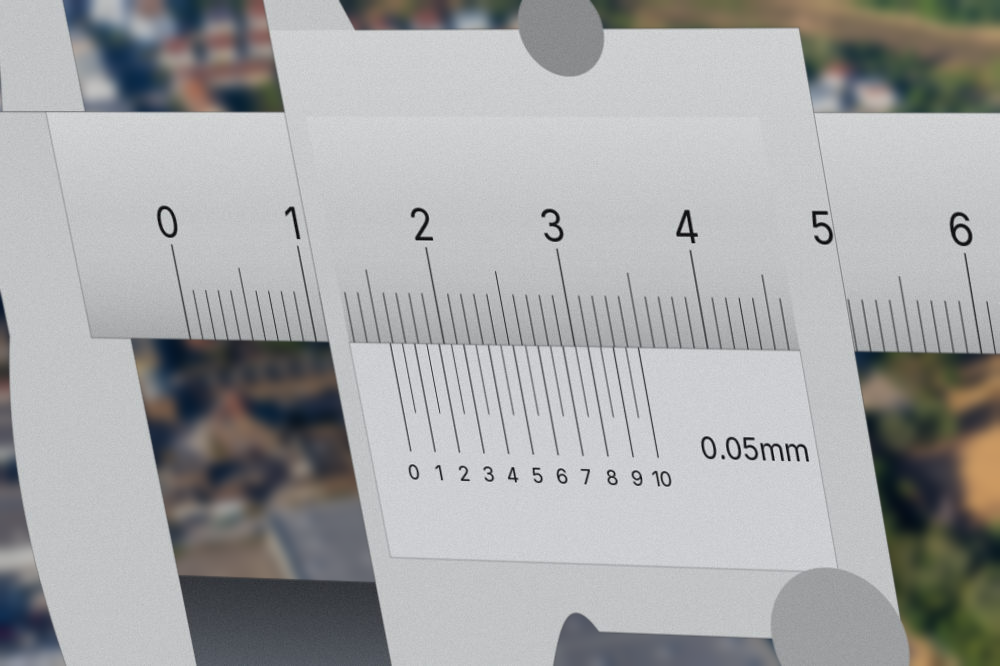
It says 15.8; mm
